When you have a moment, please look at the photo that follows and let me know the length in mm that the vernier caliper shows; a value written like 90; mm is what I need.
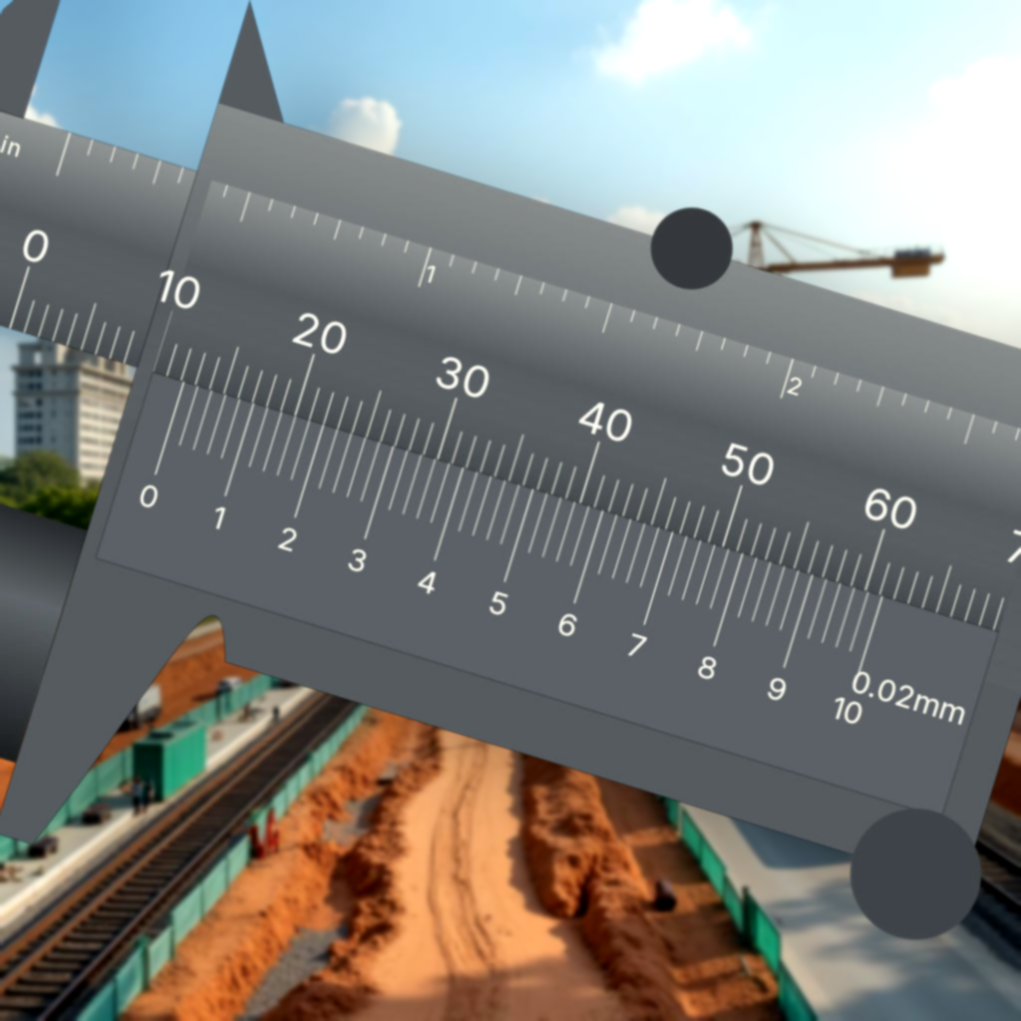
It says 12.2; mm
